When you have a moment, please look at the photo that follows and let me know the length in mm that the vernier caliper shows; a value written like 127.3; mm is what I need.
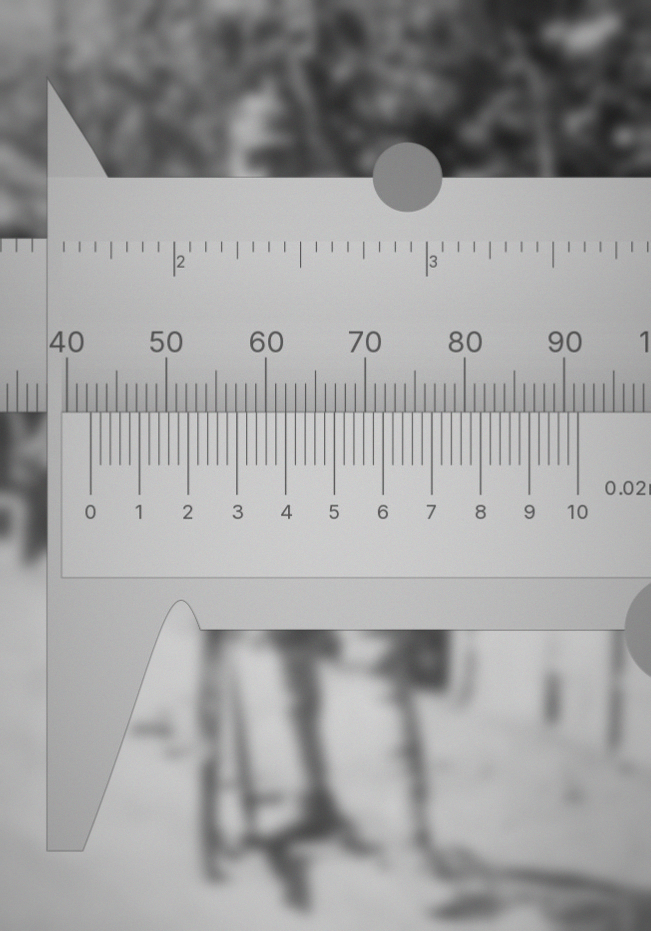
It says 42.4; mm
